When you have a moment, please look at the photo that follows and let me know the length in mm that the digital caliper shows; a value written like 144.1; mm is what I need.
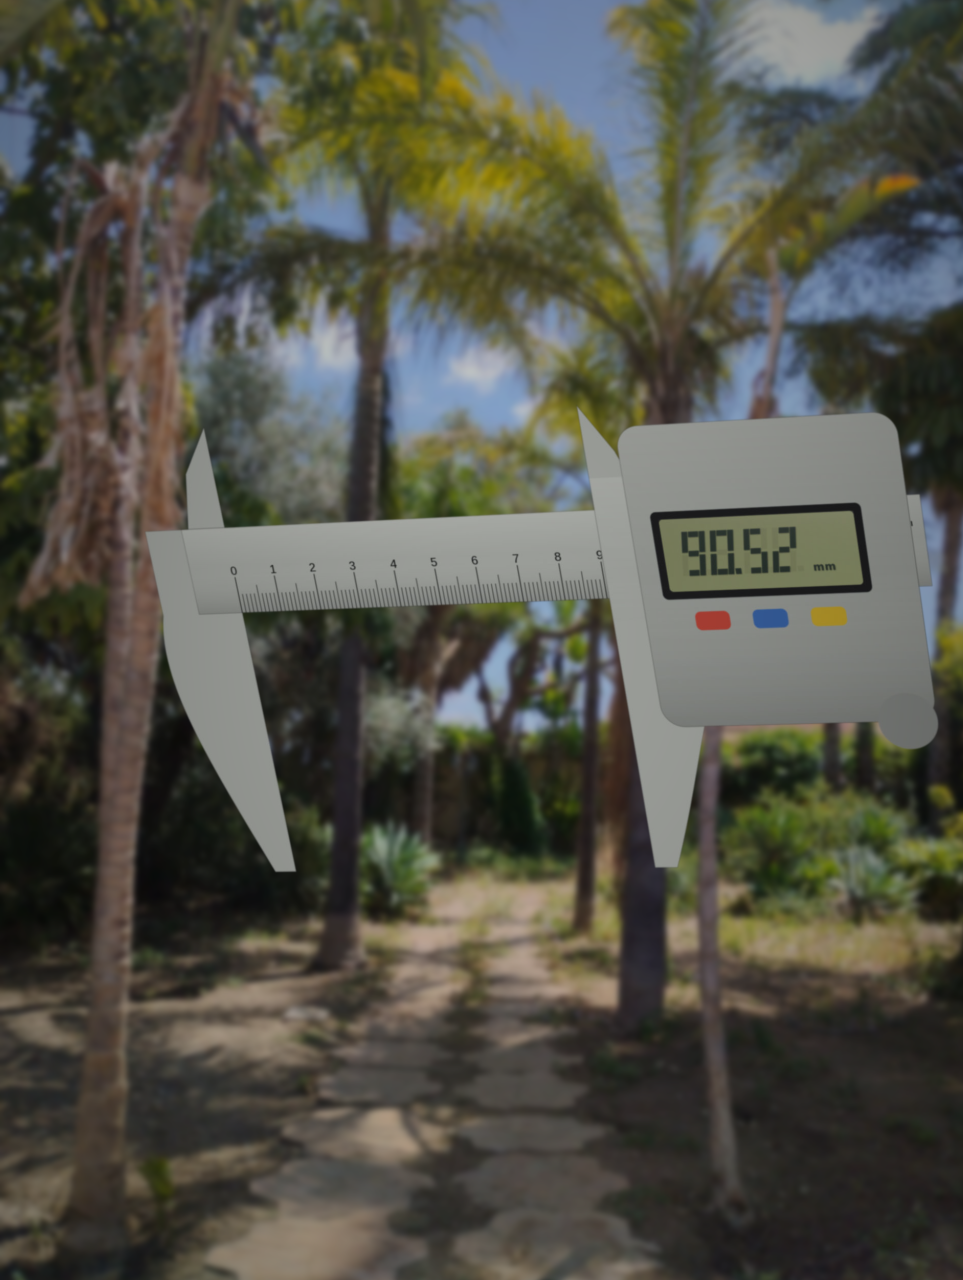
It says 90.52; mm
